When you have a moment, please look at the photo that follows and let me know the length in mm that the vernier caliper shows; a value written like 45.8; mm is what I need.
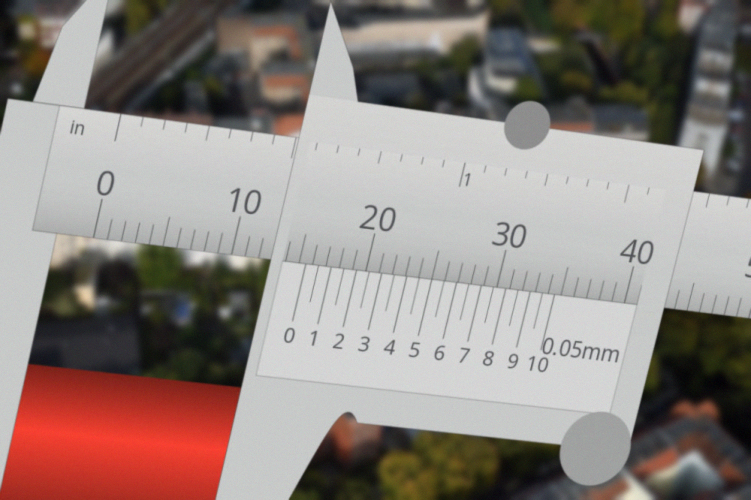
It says 15.5; mm
